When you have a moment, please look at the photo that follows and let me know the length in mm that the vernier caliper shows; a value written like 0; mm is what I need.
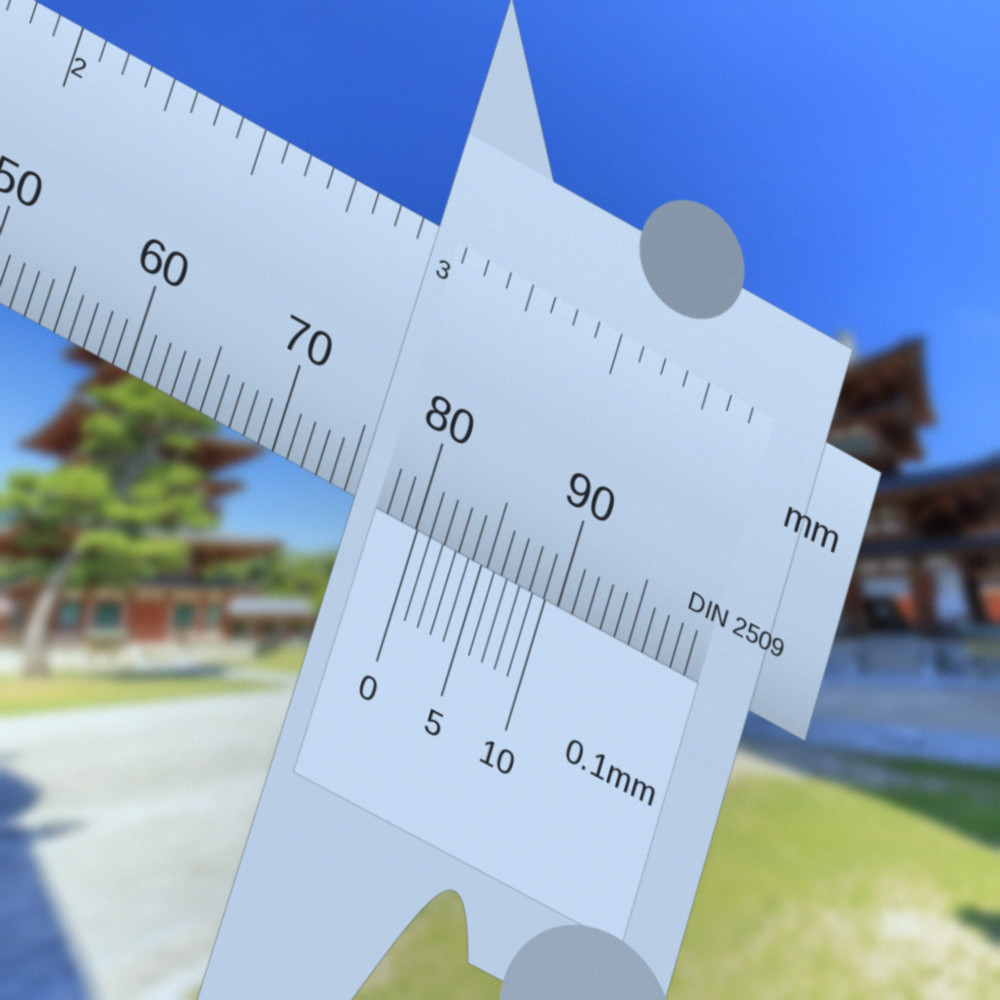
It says 80.1; mm
